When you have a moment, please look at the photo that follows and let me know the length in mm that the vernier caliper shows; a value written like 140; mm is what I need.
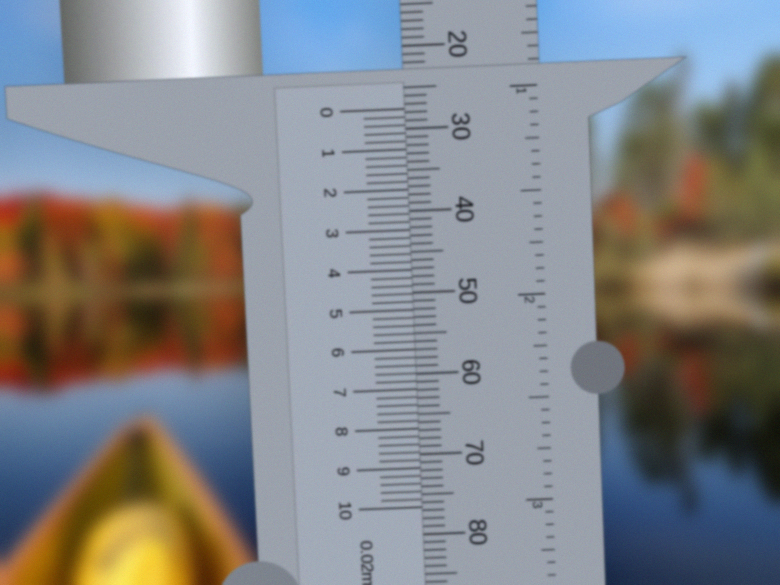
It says 27.6; mm
